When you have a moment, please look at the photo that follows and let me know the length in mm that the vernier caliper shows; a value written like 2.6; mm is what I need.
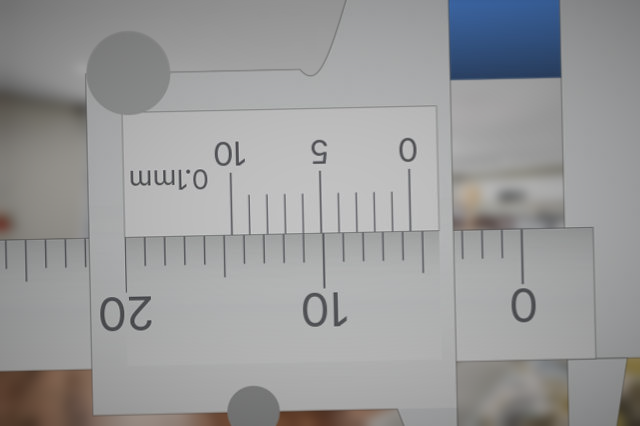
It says 5.6; mm
